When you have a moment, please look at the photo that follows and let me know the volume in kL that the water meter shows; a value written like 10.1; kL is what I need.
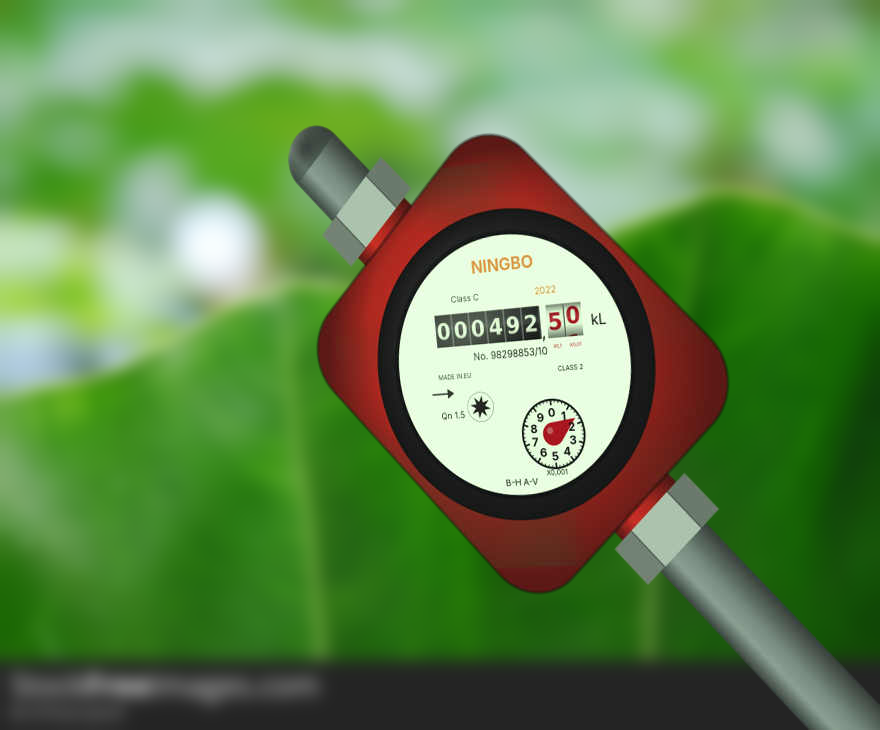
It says 492.501; kL
